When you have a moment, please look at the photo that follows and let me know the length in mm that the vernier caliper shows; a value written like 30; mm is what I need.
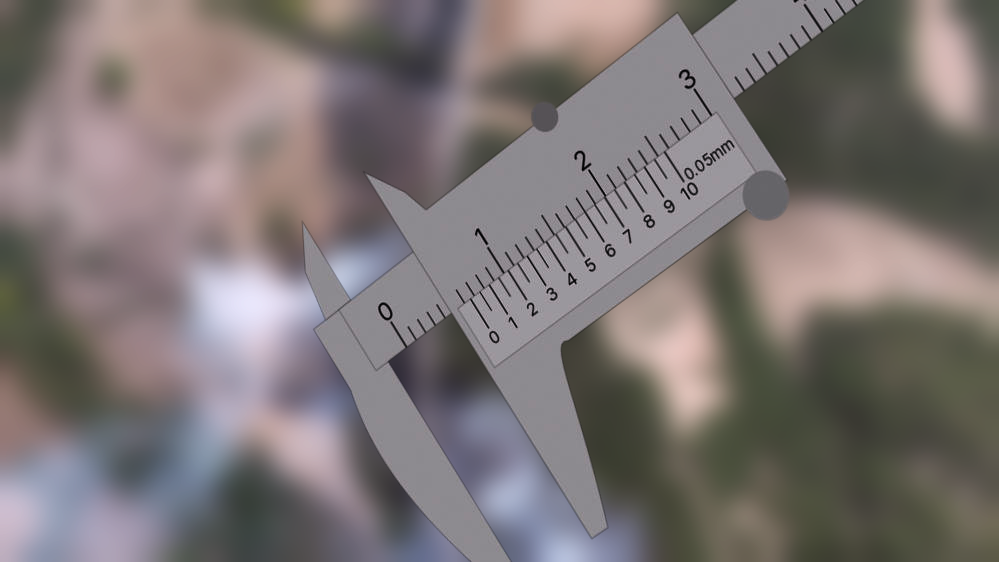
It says 6.6; mm
